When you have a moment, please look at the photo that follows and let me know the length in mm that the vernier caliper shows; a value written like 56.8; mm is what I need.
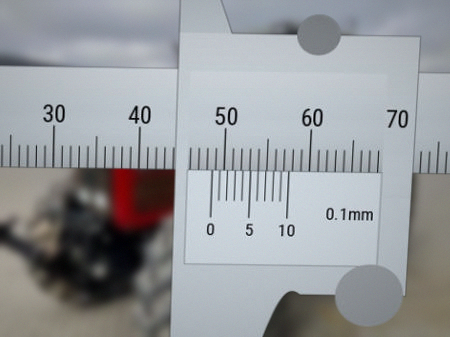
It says 48.6; mm
